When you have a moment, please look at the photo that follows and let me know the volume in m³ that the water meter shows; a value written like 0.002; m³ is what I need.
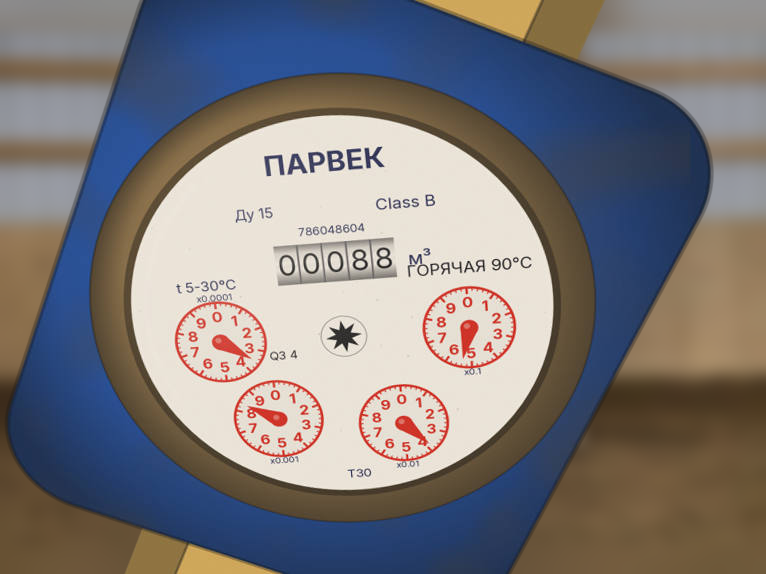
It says 88.5383; m³
